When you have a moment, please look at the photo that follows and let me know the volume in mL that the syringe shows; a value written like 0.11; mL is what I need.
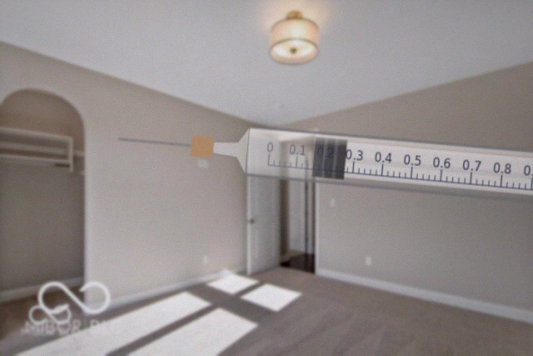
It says 0.16; mL
